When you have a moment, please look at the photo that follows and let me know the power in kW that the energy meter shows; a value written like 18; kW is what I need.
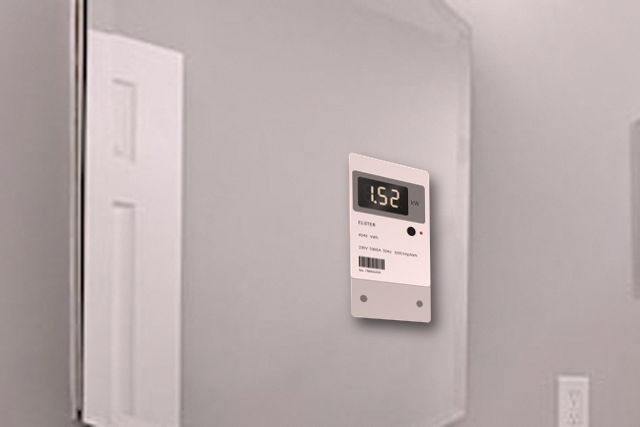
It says 1.52; kW
